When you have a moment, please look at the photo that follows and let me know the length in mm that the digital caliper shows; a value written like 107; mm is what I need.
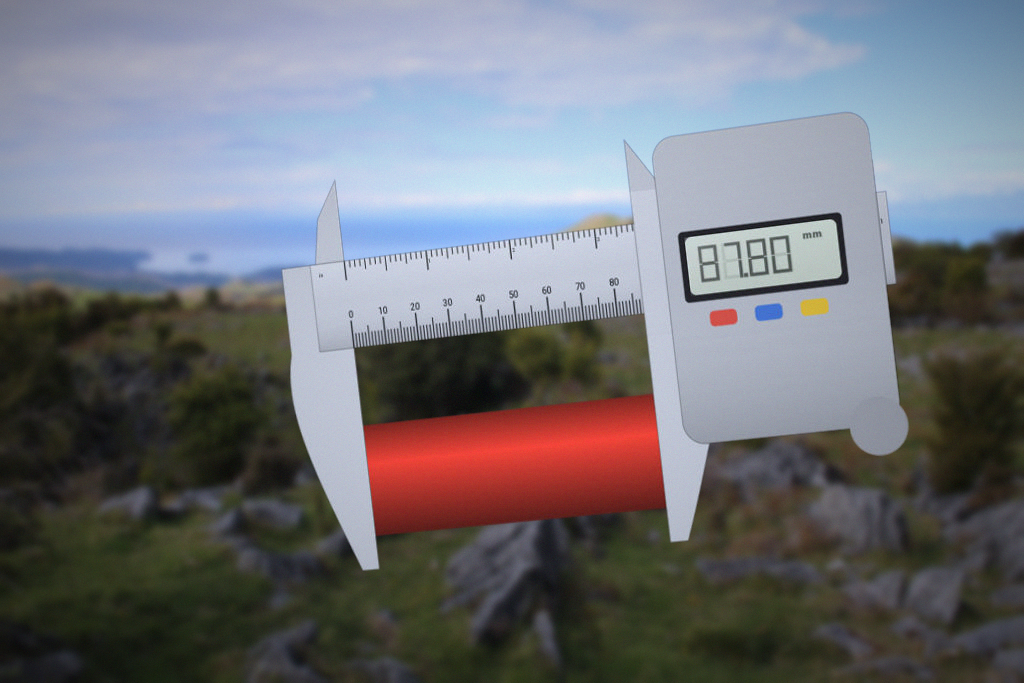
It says 87.80; mm
